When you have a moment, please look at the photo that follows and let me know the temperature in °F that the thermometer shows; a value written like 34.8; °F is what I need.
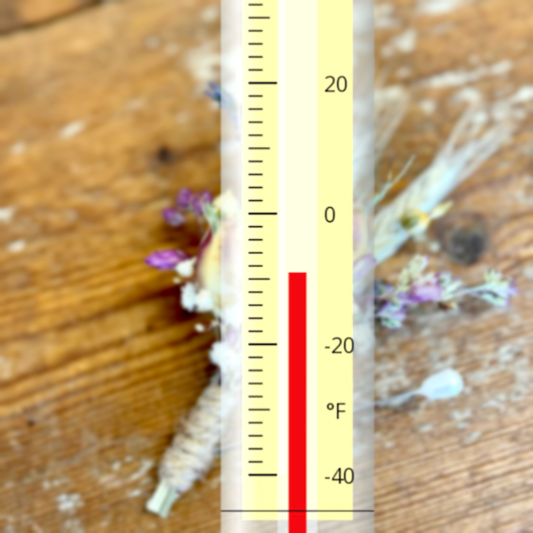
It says -9; °F
